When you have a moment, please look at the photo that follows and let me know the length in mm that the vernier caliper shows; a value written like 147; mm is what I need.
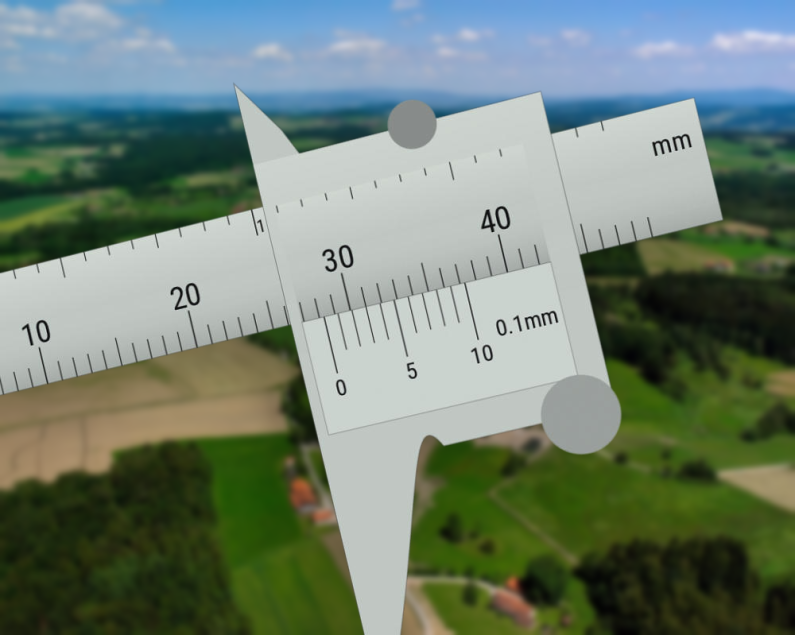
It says 28.3; mm
